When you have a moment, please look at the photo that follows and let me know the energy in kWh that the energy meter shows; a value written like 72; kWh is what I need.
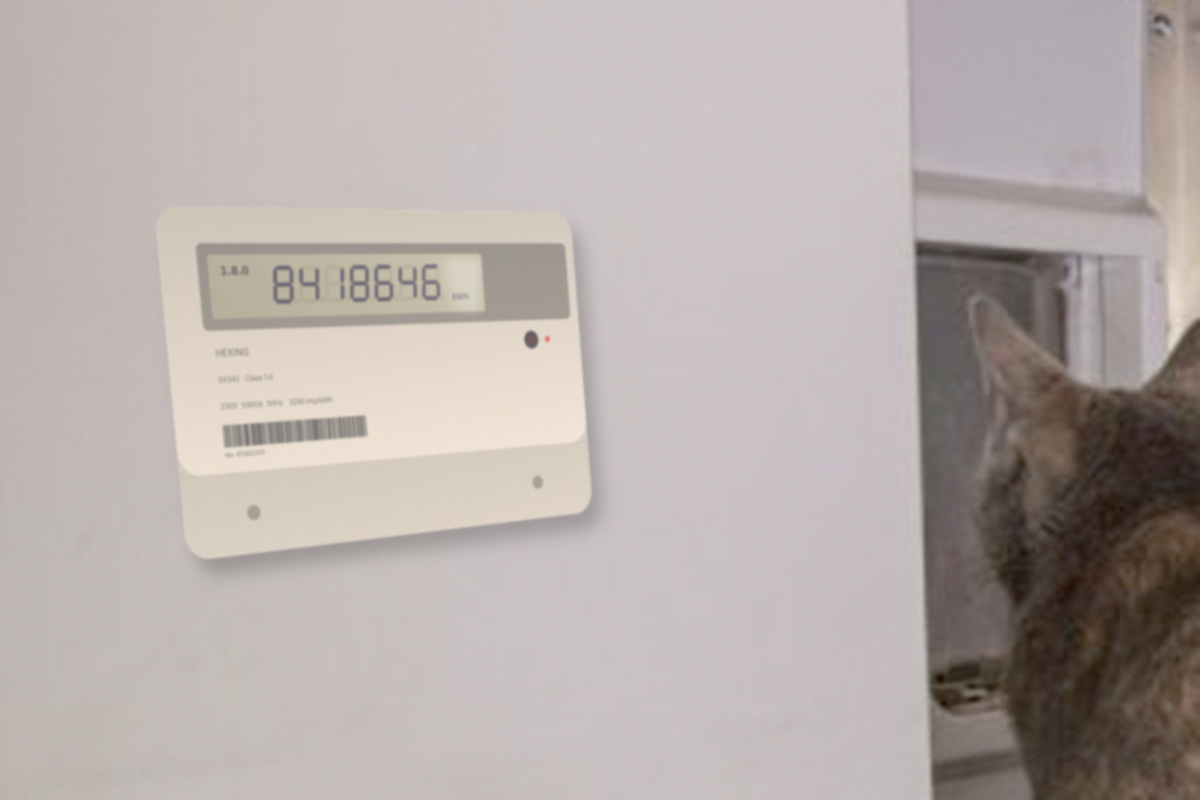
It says 8418646; kWh
